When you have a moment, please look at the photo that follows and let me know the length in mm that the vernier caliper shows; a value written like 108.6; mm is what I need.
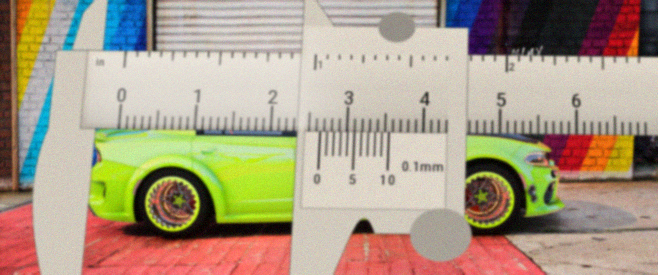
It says 26.5; mm
